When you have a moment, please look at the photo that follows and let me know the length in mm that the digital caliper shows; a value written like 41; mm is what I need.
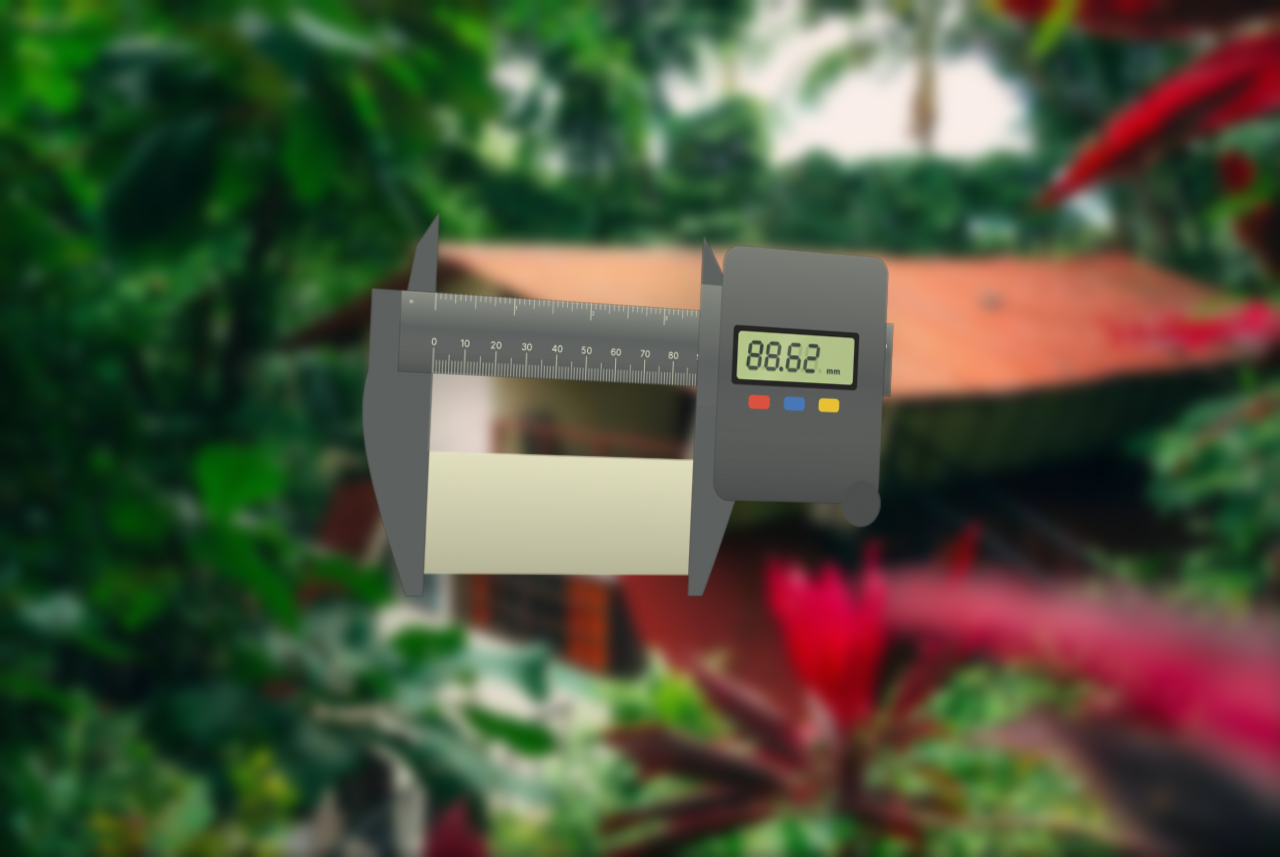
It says 88.62; mm
